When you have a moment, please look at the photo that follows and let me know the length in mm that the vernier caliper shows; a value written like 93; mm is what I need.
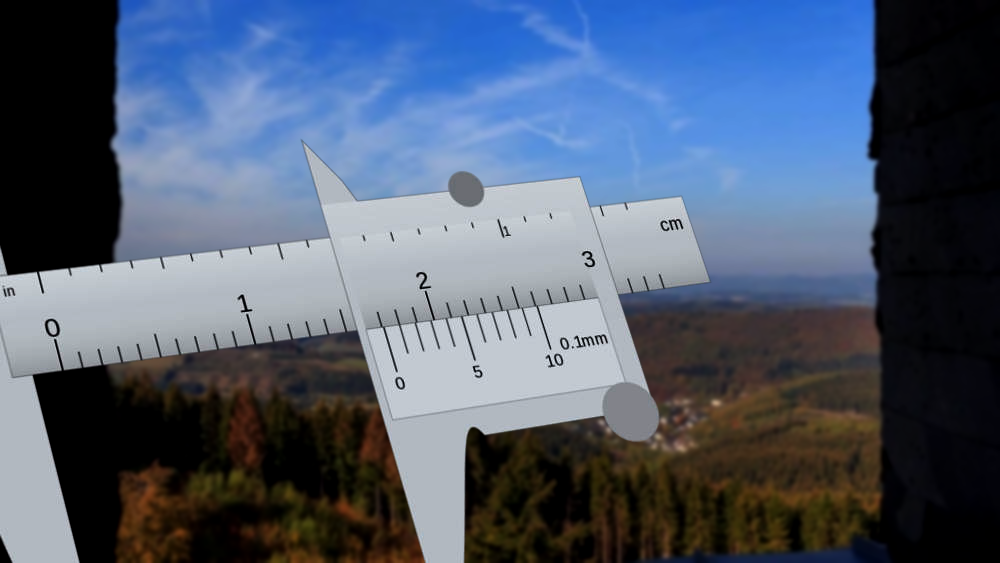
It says 17.1; mm
